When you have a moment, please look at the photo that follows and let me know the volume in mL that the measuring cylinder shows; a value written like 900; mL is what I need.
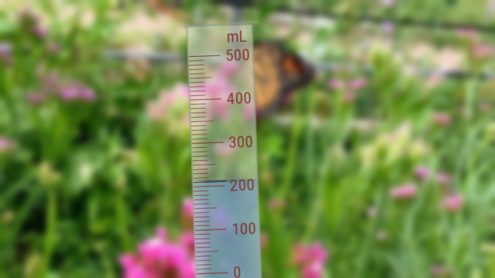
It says 210; mL
